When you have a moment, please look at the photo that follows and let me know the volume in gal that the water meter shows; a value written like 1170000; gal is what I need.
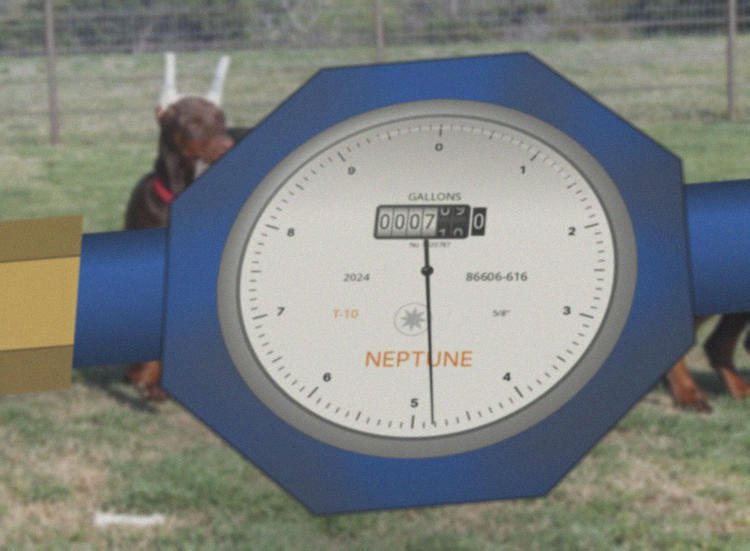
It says 7094.8; gal
